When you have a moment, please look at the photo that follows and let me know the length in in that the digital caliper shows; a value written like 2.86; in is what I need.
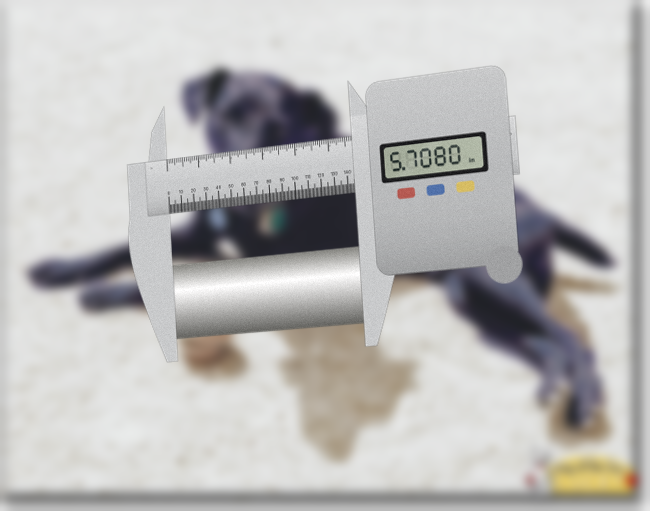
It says 5.7080; in
